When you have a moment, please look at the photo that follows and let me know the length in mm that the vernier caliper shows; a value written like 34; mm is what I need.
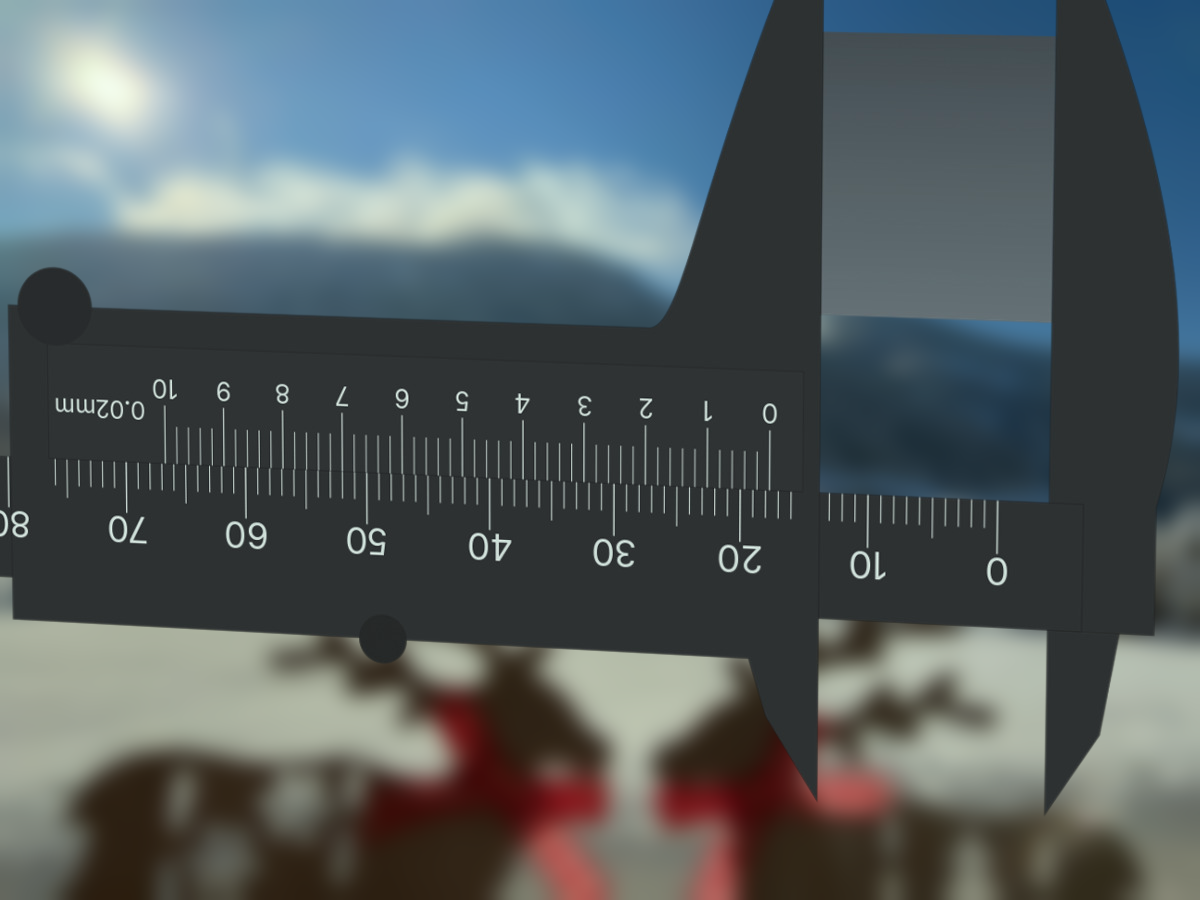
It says 17.7; mm
